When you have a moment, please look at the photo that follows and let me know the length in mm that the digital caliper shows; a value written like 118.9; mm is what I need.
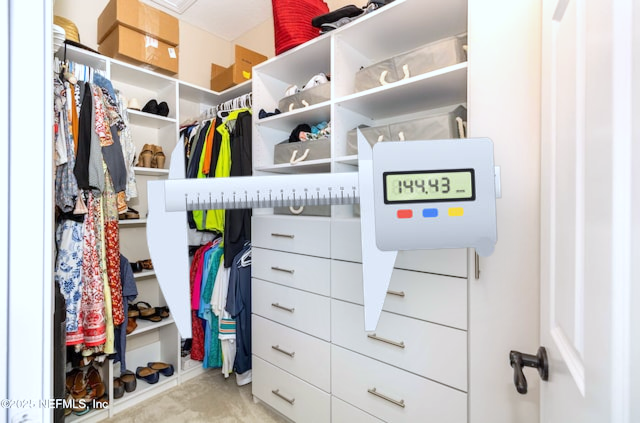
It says 144.43; mm
